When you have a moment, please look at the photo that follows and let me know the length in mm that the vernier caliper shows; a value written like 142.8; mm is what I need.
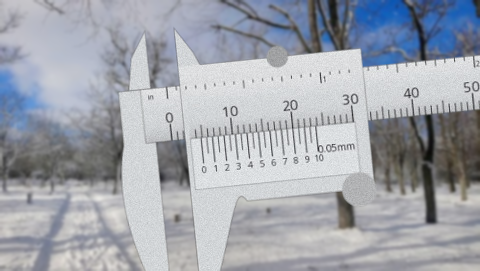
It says 4.8; mm
